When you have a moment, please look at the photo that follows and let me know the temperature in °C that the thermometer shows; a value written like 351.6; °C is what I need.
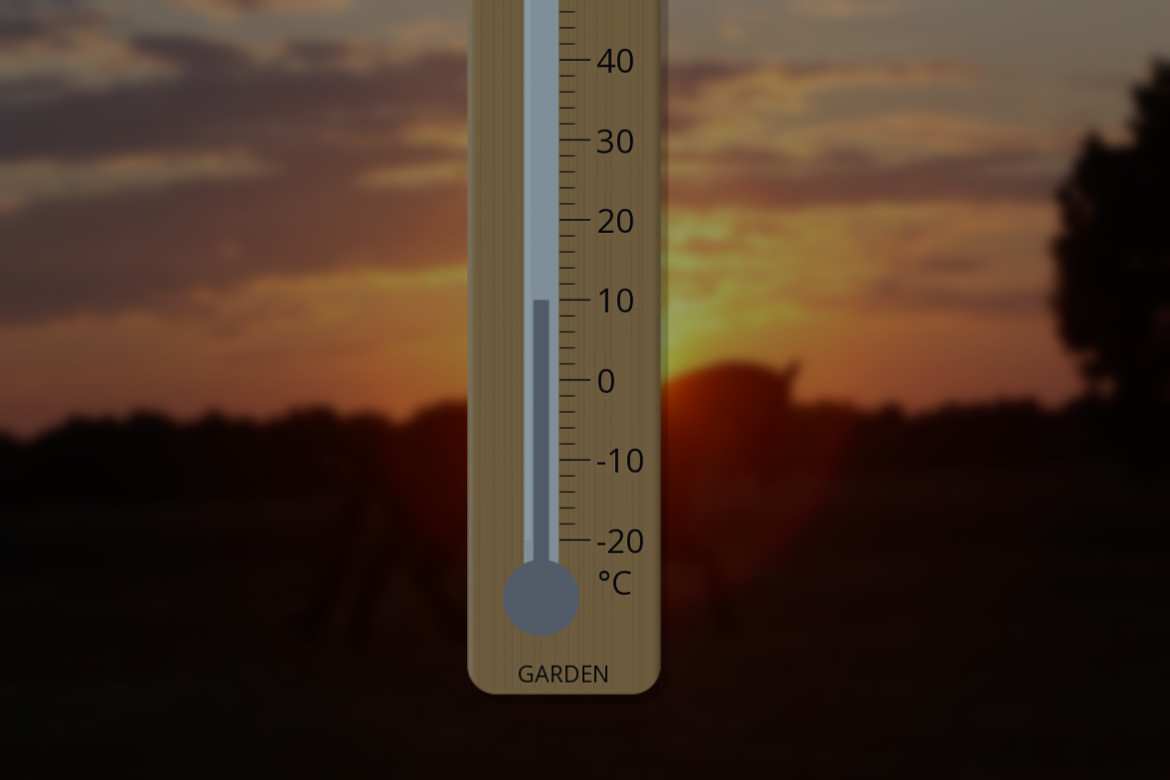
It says 10; °C
